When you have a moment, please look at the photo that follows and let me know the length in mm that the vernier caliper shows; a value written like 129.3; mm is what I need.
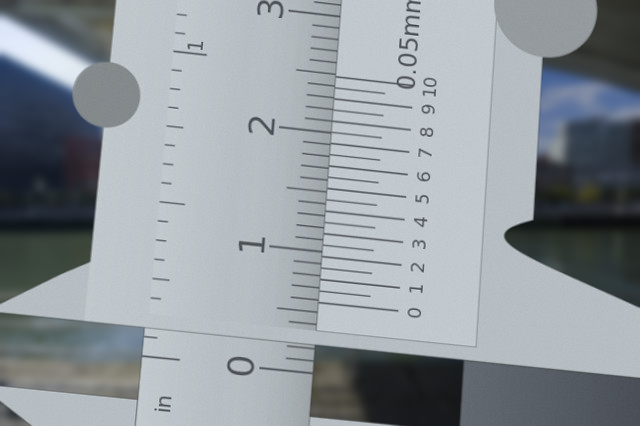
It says 5.8; mm
